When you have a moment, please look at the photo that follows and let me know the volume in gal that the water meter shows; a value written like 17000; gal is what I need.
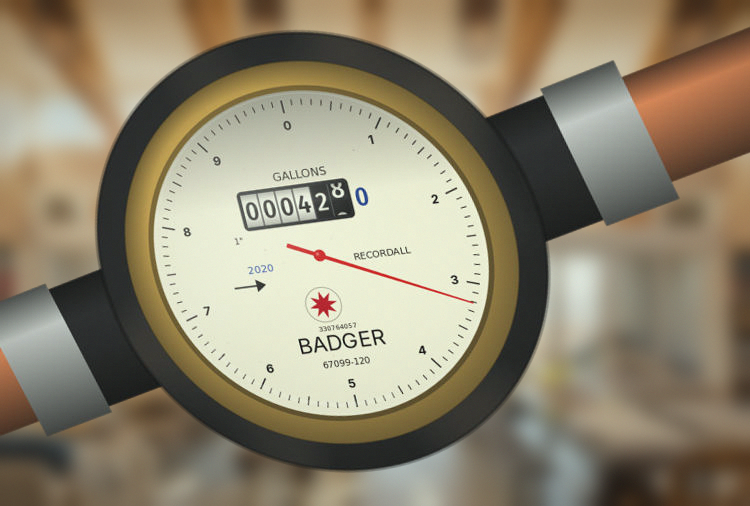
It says 4283.2; gal
